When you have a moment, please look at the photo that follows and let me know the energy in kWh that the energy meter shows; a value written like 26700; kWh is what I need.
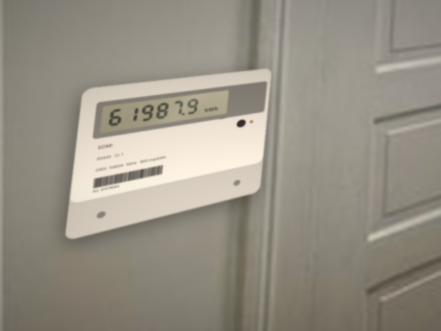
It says 61987.9; kWh
